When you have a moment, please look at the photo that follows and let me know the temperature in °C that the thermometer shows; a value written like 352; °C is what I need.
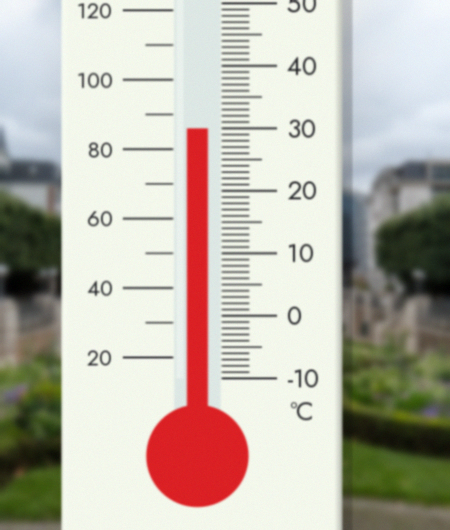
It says 30; °C
